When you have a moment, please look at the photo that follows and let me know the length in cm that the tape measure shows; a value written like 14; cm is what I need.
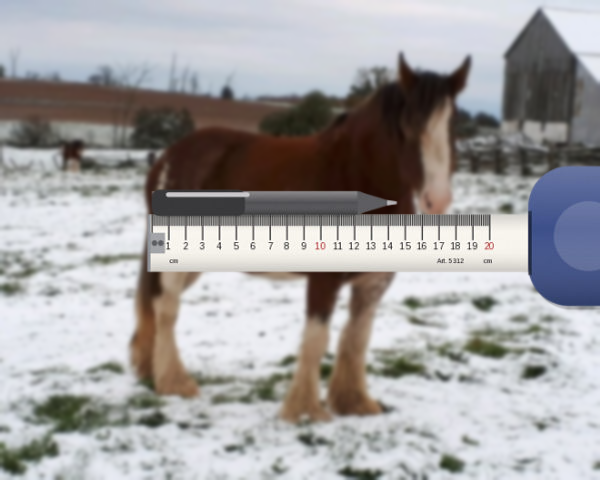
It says 14.5; cm
